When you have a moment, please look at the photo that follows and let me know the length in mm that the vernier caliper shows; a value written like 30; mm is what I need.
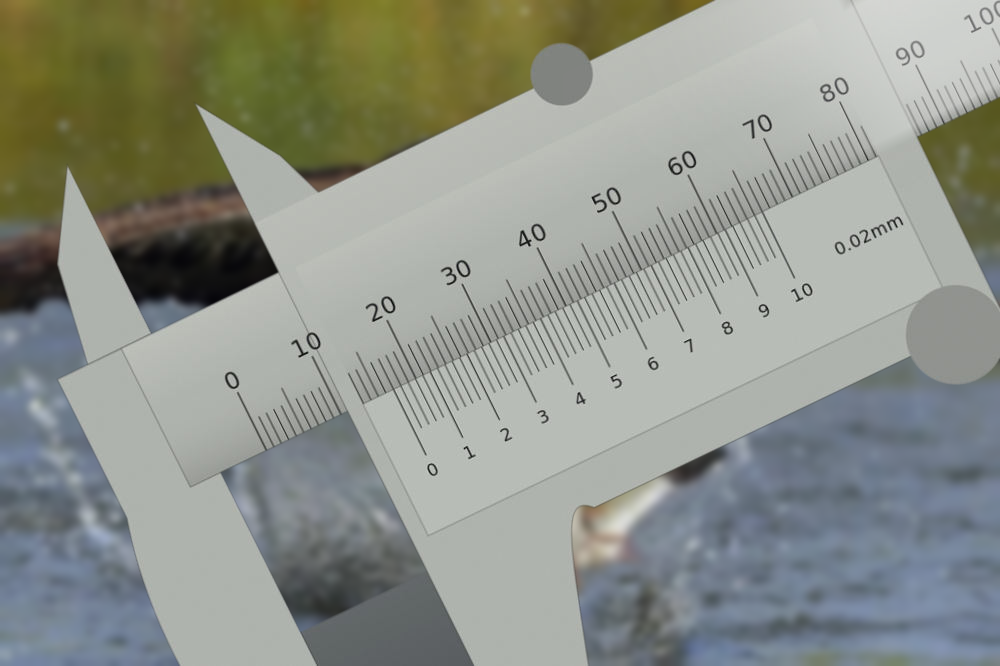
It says 17.0; mm
